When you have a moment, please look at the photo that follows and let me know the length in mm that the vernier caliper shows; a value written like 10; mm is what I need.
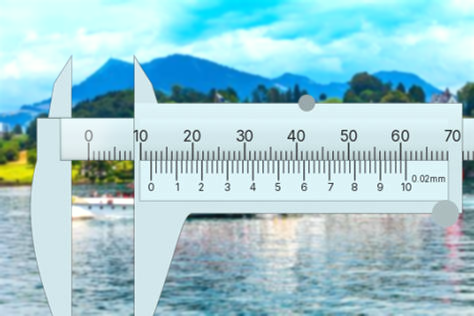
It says 12.0; mm
